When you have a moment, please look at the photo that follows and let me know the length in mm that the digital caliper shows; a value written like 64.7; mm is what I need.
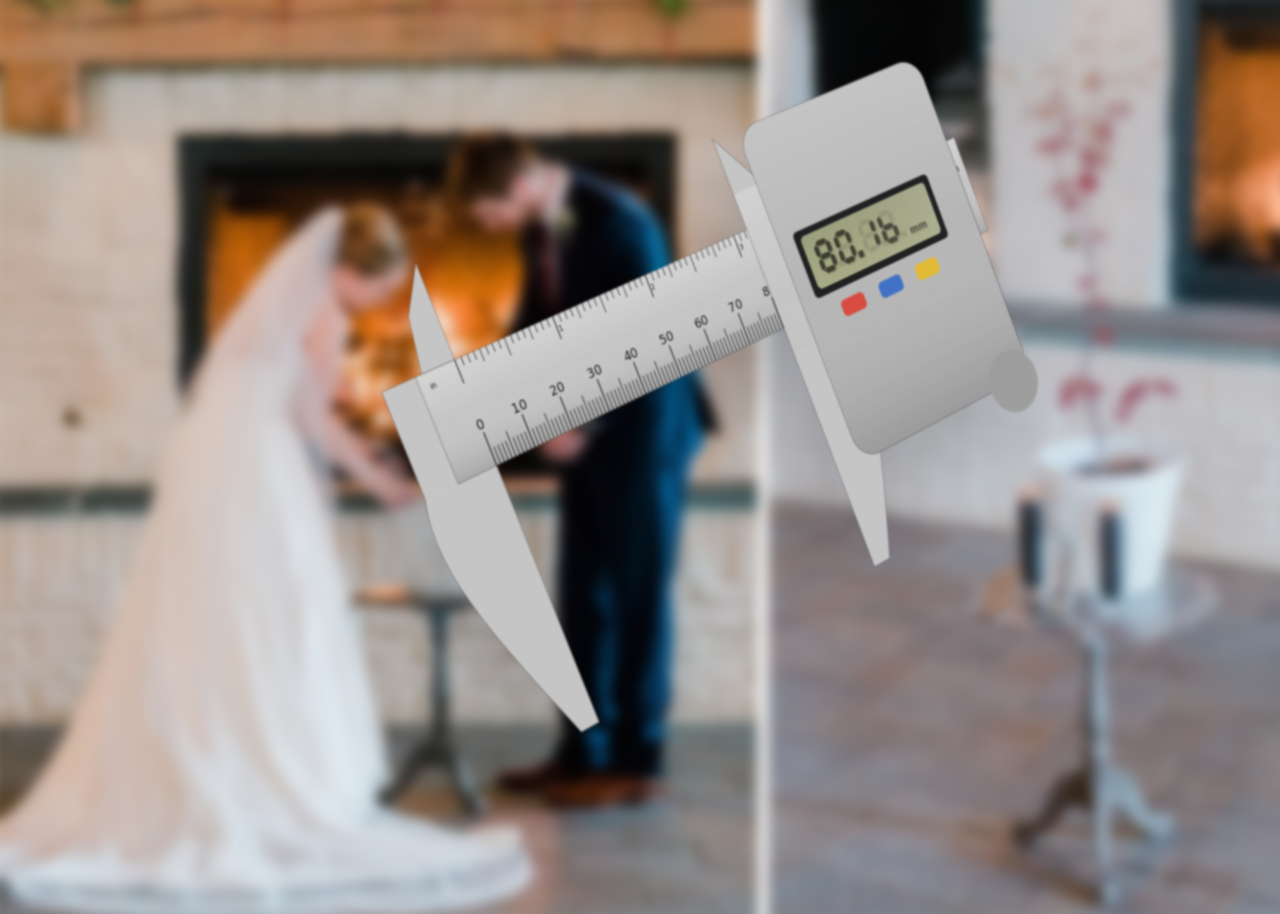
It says 80.16; mm
